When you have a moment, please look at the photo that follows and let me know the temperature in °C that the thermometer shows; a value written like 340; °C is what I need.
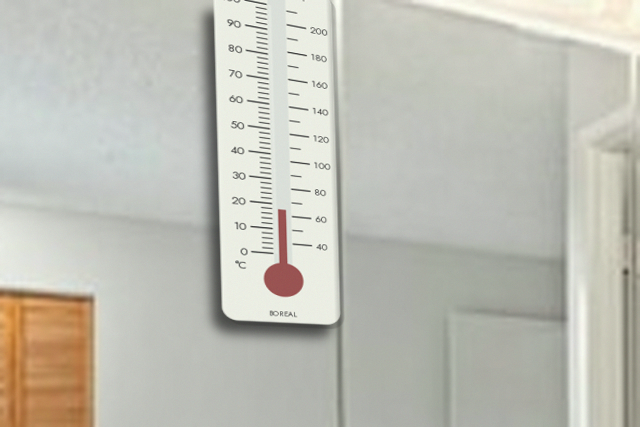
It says 18; °C
